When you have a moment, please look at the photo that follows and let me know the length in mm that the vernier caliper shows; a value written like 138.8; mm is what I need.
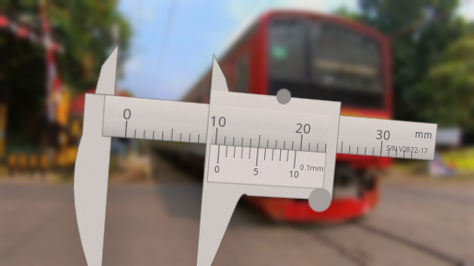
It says 10.4; mm
